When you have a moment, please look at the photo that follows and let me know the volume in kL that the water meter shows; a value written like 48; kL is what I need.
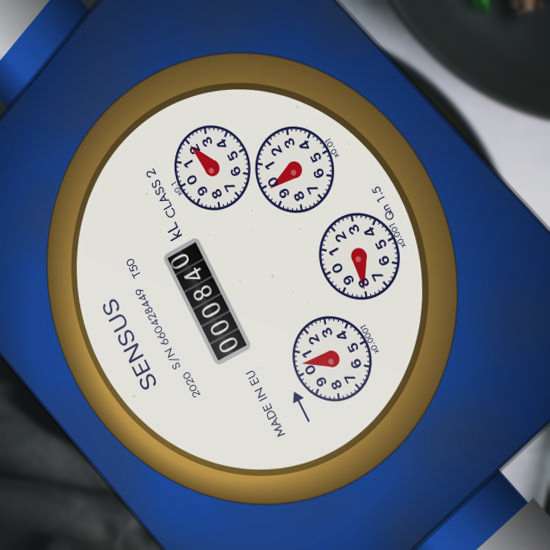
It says 840.1980; kL
